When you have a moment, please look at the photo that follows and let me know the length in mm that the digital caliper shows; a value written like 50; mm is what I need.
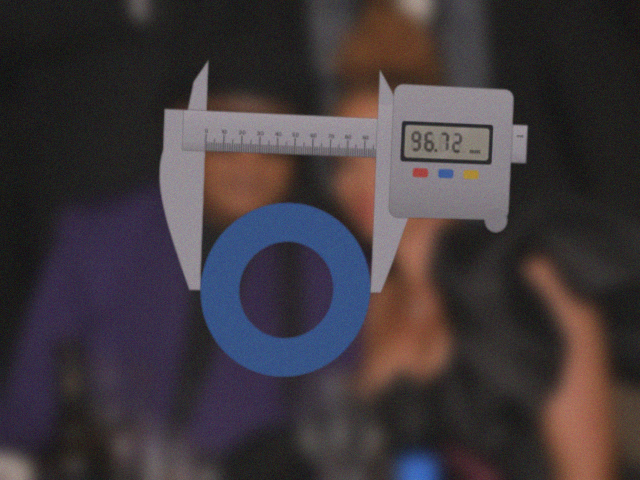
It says 96.72; mm
